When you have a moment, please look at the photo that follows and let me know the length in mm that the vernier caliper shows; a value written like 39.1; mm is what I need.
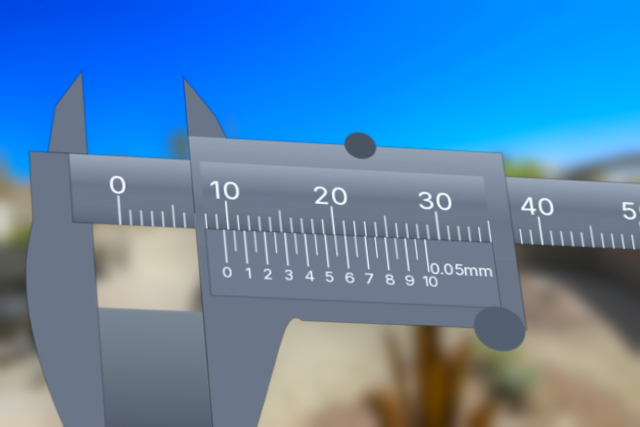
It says 9.6; mm
